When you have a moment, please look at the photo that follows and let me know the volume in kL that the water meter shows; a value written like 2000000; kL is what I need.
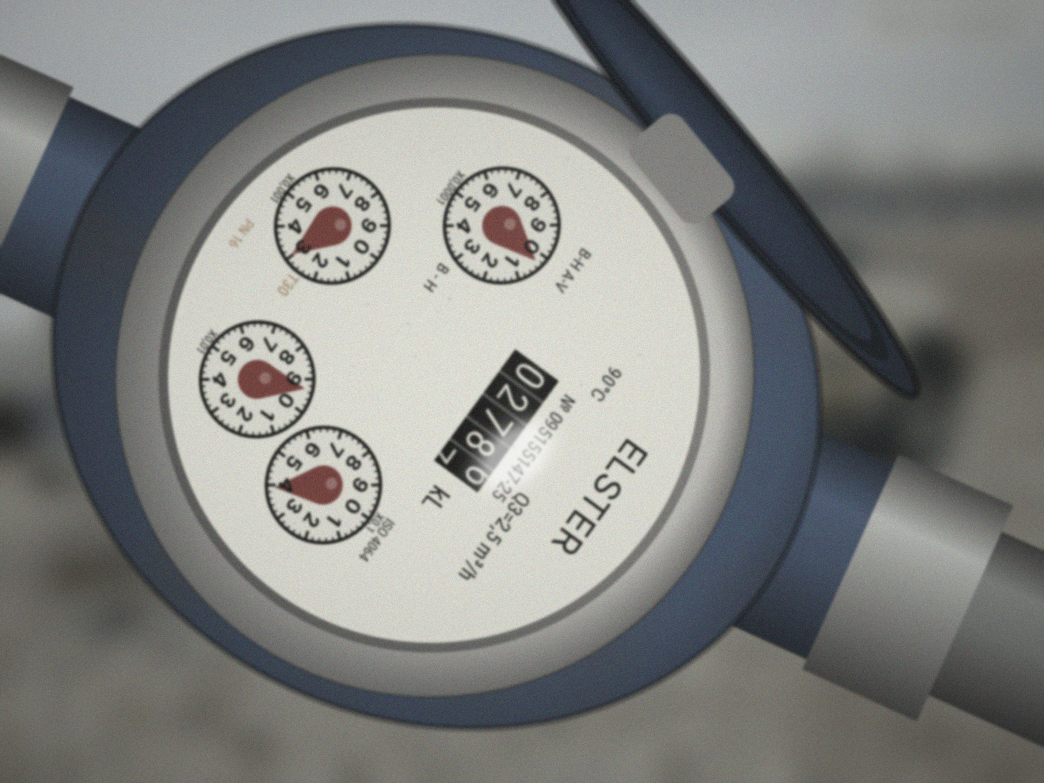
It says 2786.3930; kL
